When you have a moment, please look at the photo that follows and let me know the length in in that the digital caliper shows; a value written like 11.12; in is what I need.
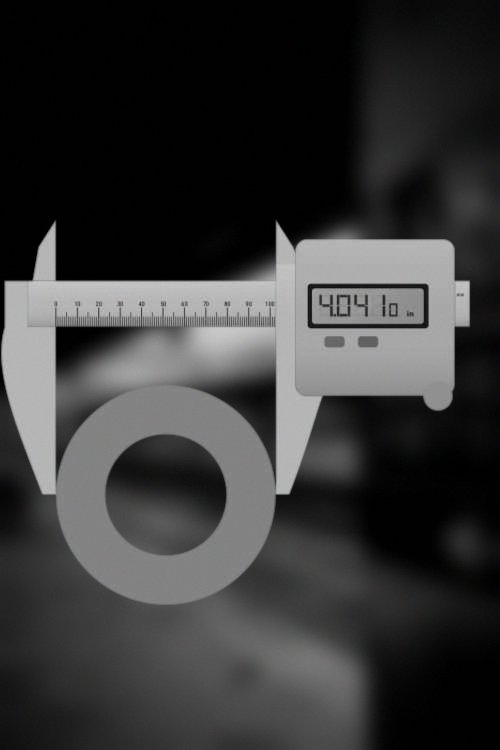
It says 4.0410; in
